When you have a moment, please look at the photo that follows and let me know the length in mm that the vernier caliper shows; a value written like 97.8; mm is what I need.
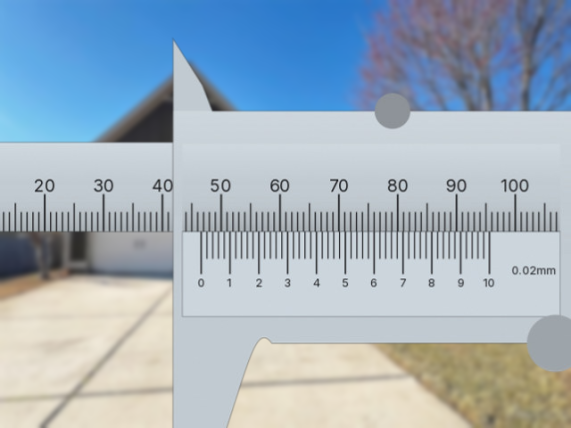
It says 46.6; mm
